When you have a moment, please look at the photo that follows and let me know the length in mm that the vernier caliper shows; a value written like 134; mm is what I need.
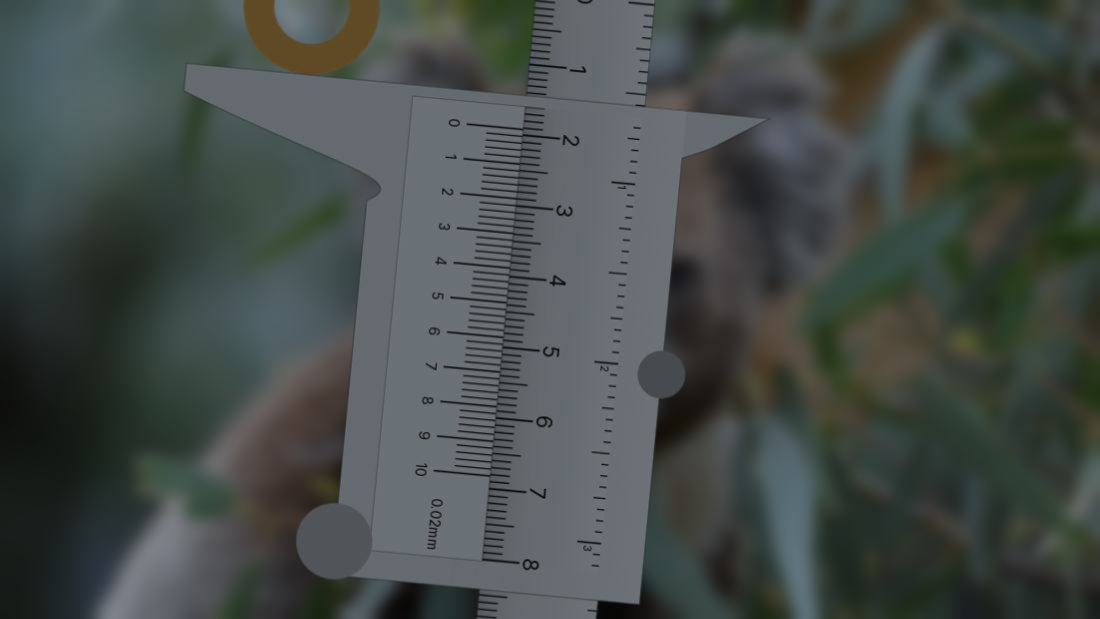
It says 19.2; mm
